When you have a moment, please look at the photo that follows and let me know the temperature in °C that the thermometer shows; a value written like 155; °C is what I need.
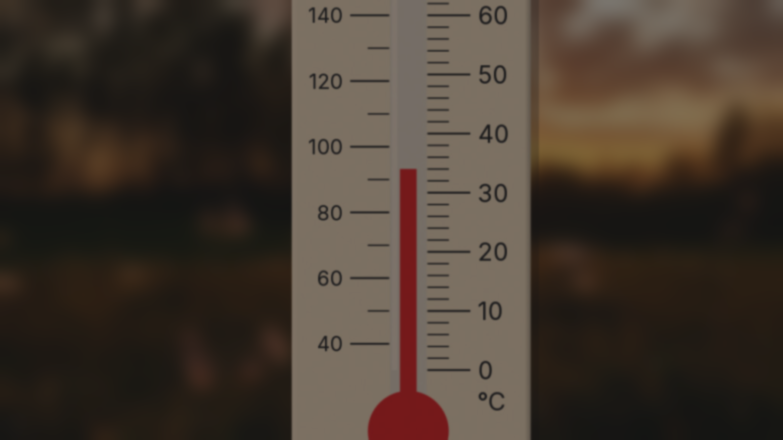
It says 34; °C
